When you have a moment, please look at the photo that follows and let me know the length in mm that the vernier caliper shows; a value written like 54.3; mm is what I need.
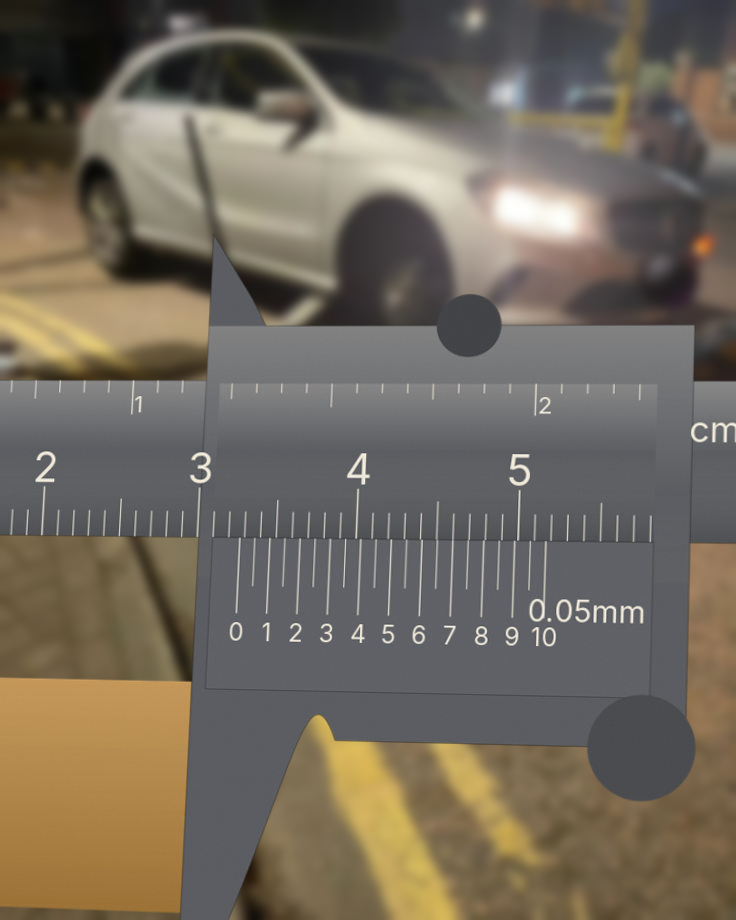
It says 32.7; mm
